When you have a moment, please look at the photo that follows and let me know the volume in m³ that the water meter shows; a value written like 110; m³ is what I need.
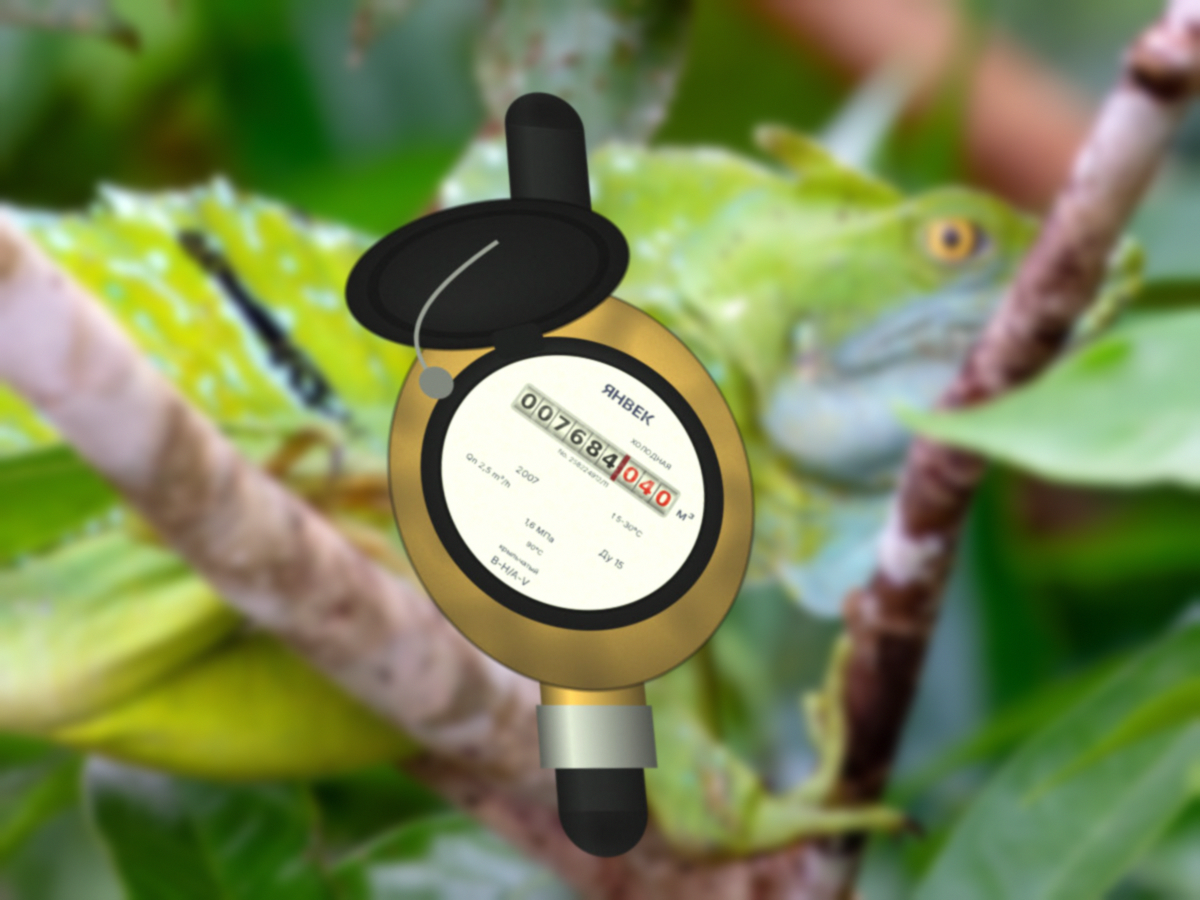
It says 7684.040; m³
